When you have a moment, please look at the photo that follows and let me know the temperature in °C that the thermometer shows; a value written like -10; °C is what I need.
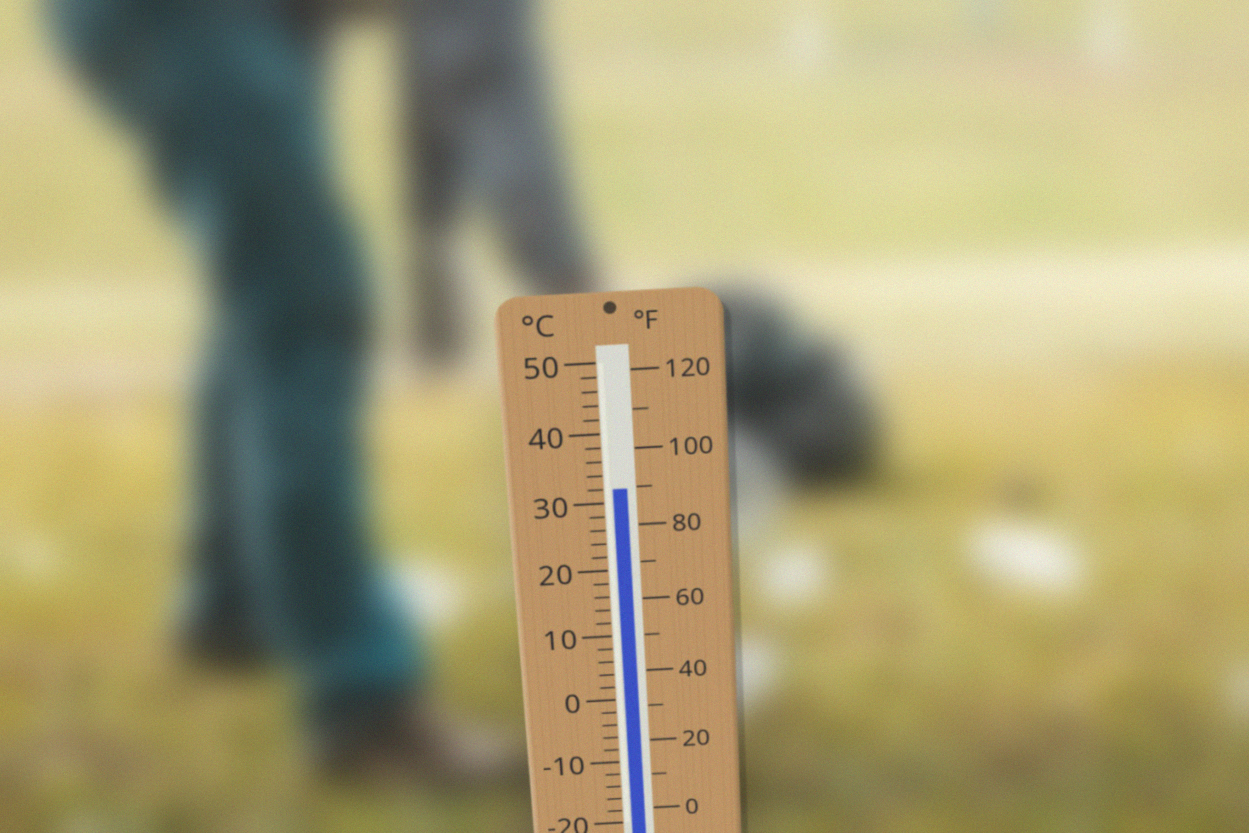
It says 32; °C
